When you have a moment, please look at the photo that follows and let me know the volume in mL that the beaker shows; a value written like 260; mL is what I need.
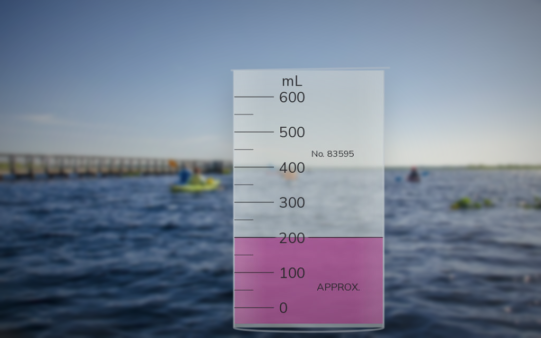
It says 200; mL
